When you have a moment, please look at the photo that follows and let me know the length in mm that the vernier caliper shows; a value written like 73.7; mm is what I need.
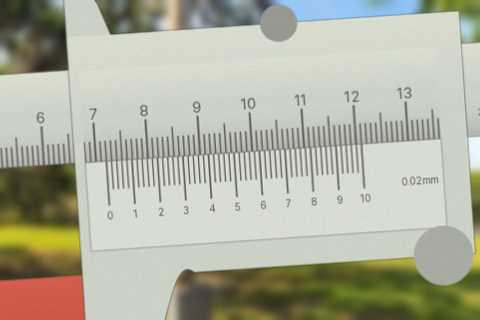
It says 72.0; mm
